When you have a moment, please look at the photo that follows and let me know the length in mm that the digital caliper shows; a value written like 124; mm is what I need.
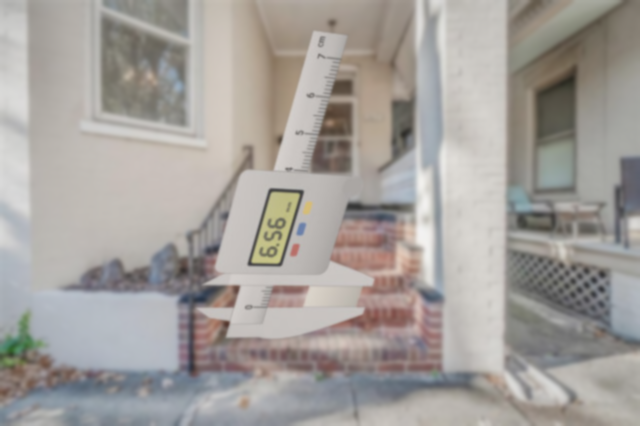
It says 6.56; mm
